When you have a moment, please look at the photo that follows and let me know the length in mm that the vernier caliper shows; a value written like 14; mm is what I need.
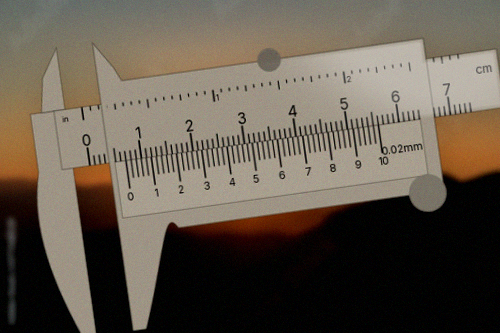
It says 7.0; mm
